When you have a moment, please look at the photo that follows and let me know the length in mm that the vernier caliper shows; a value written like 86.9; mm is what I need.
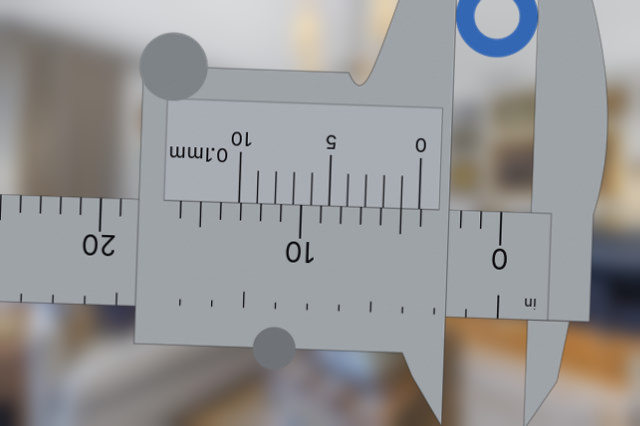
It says 4.1; mm
